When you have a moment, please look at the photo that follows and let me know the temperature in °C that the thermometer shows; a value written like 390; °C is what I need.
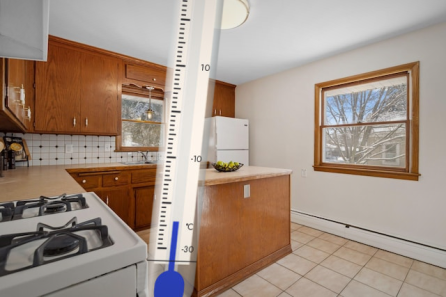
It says -24; °C
